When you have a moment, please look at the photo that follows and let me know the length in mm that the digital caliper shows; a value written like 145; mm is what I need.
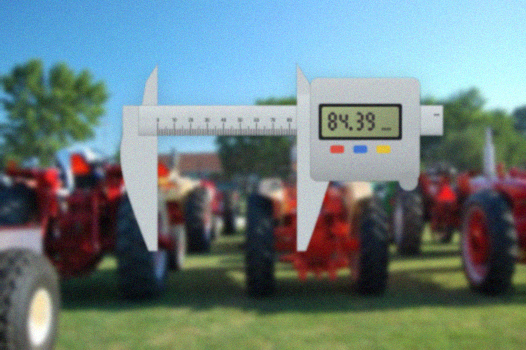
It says 84.39; mm
